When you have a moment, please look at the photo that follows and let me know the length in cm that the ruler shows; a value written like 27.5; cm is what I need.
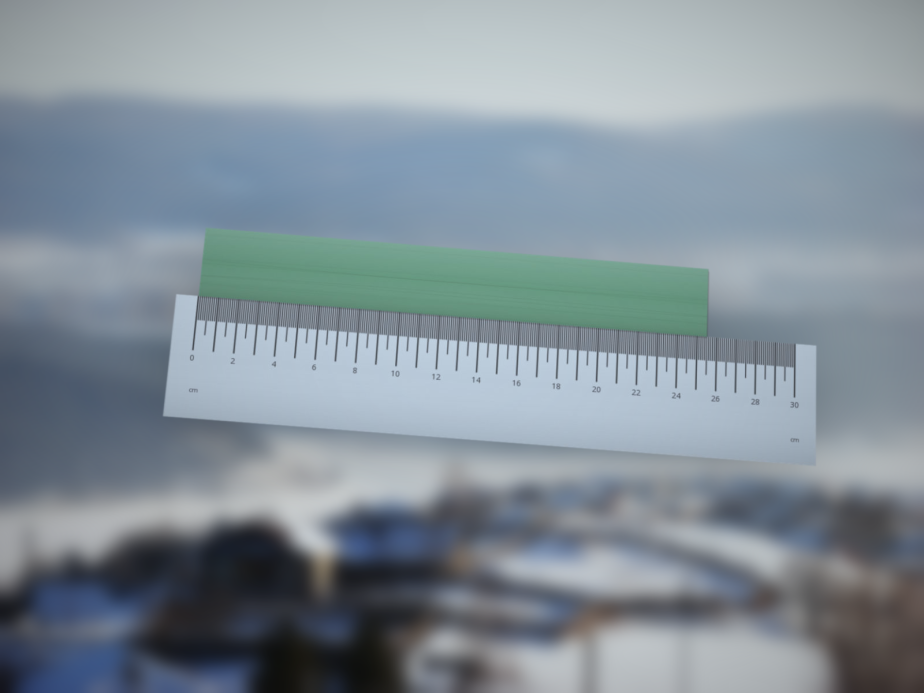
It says 25.5; cm
